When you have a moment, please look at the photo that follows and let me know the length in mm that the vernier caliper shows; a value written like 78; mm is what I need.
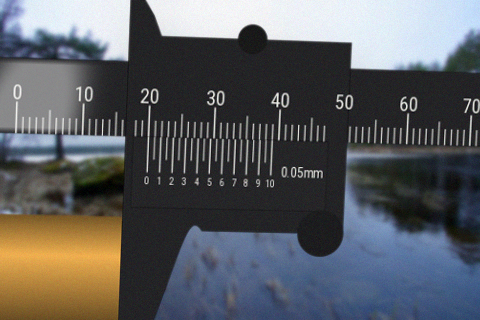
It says 20.0; mm
